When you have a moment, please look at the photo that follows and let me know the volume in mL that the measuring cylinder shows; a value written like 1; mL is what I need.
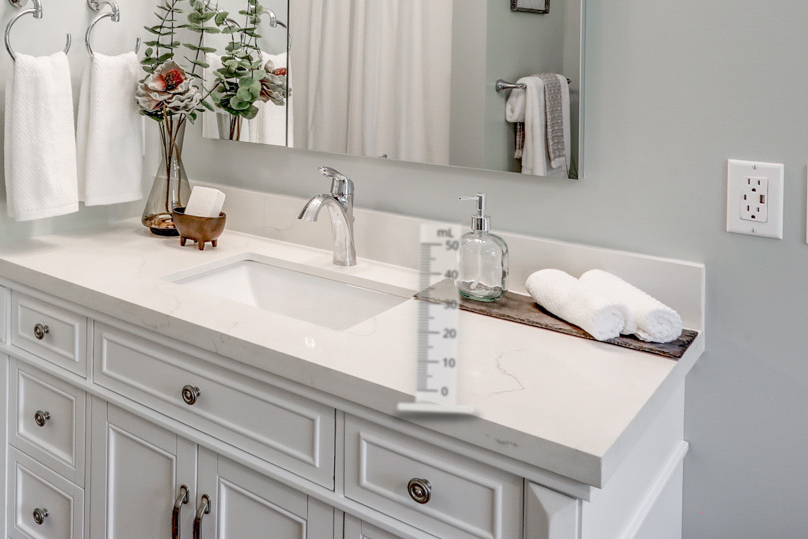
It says 30; mL
